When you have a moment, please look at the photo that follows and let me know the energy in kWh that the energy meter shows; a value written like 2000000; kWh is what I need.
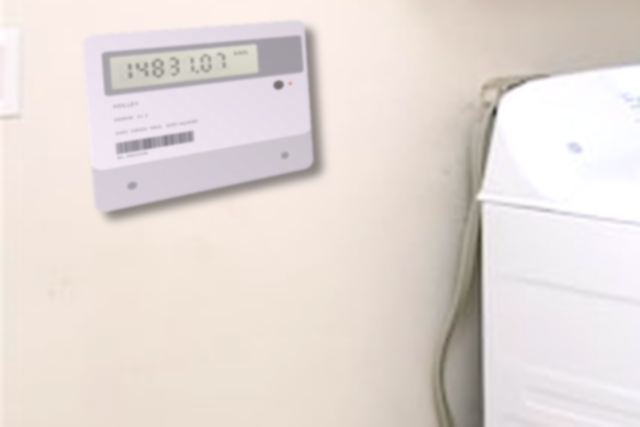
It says 14831.07; kWh
